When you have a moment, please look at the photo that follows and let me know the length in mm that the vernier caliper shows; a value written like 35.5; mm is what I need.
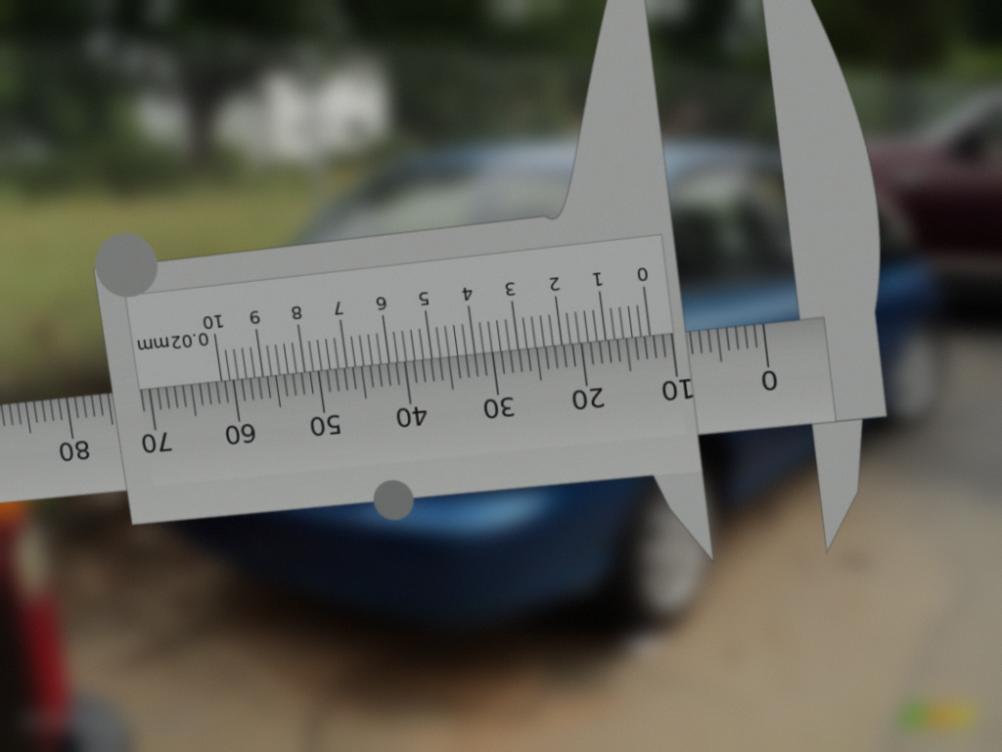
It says 12.4; mm
